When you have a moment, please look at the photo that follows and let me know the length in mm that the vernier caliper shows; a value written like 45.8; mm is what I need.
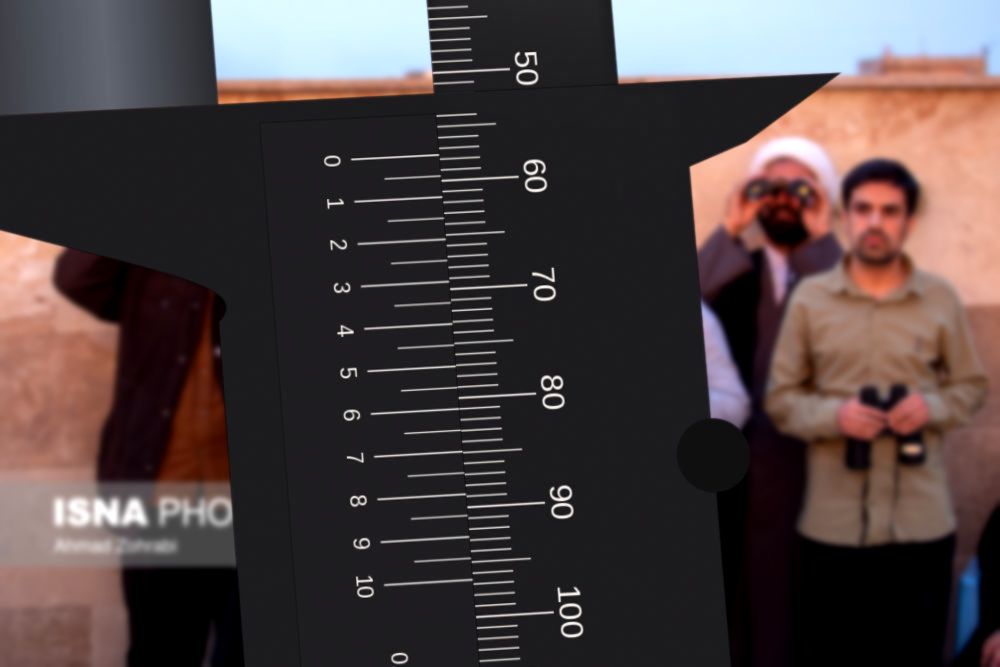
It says 57.6; mm
